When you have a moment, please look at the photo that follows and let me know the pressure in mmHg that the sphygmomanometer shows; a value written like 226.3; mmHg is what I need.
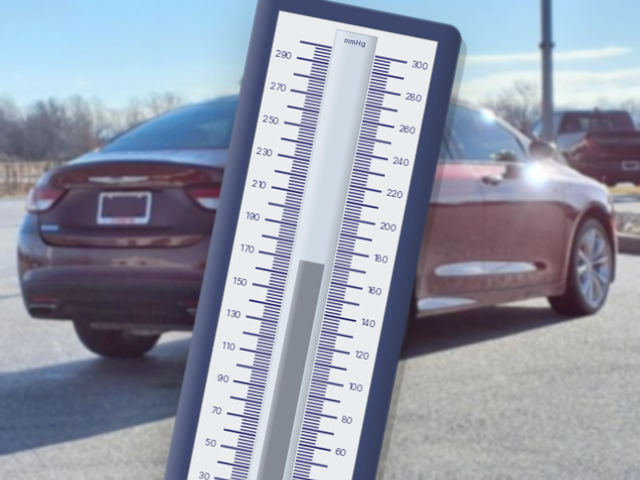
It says 170; mmHg
